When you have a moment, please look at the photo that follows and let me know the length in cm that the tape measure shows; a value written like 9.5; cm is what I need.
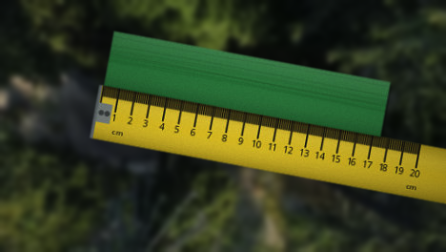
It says 17.5; cm
